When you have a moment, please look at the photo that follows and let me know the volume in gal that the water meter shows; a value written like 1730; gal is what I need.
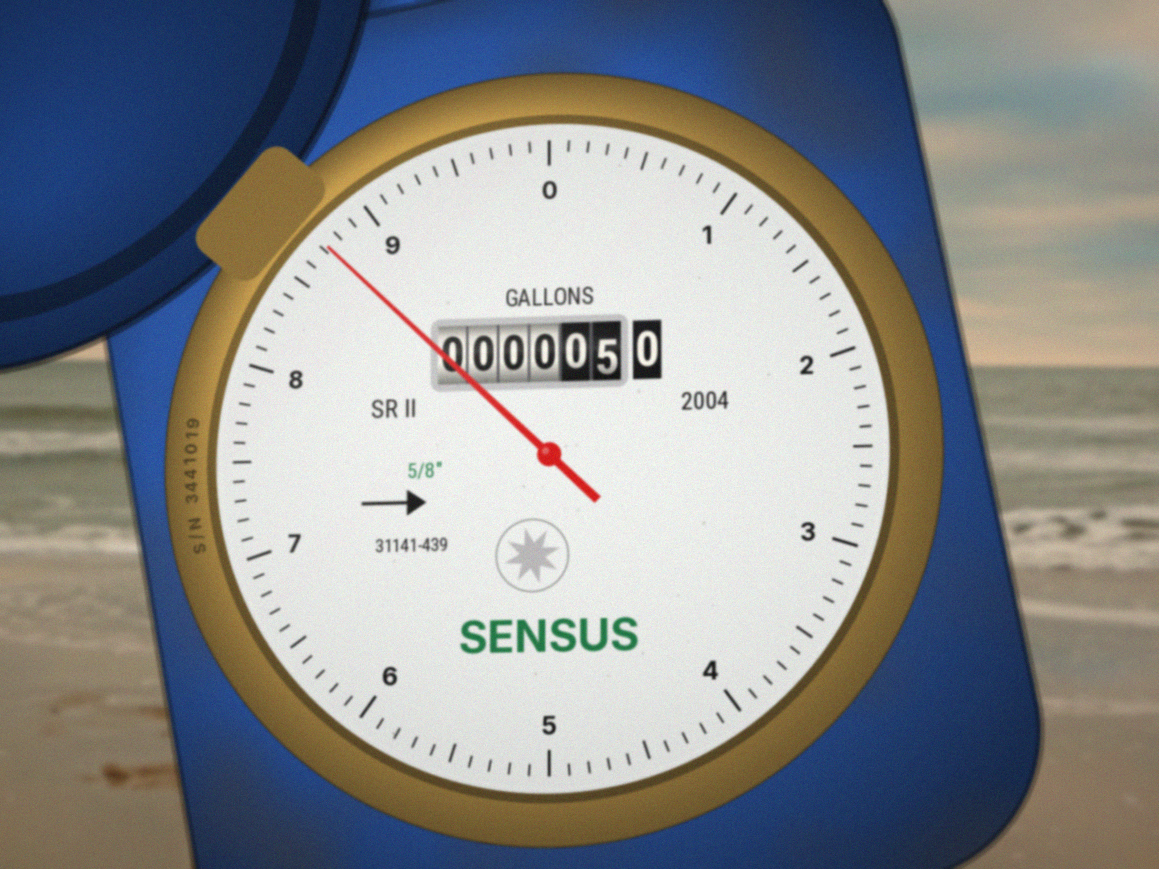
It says 48.7; gal
